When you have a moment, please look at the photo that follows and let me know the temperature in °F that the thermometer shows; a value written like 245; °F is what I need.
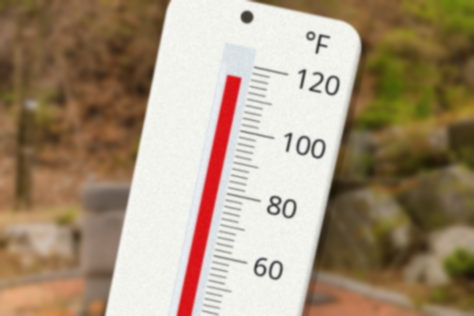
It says 116; °F
